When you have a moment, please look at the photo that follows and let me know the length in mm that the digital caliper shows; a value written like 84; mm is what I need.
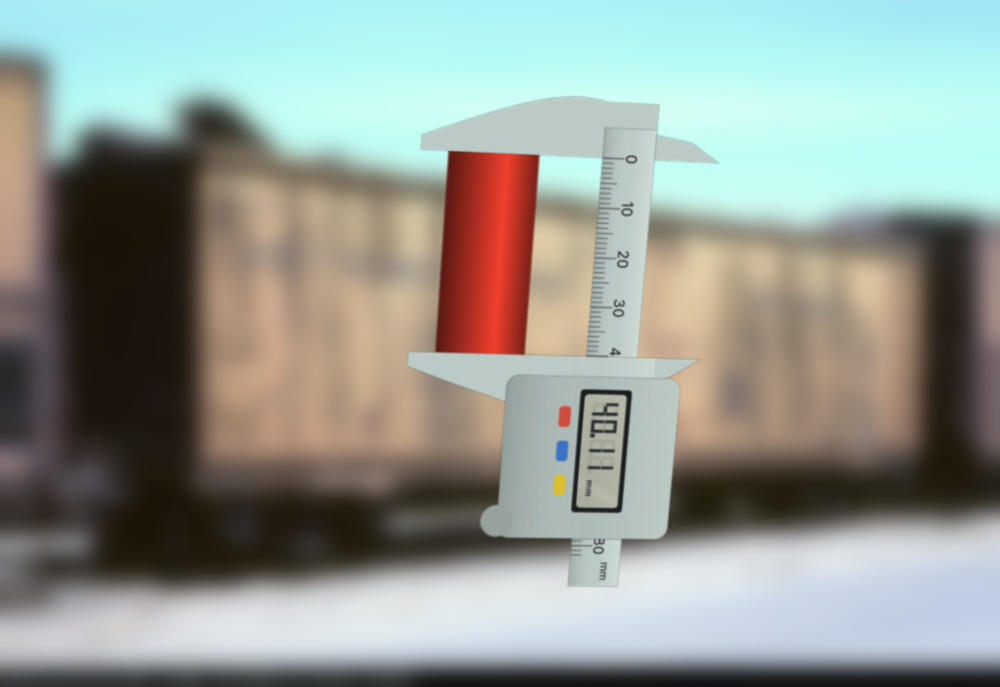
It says 40.11; mm
